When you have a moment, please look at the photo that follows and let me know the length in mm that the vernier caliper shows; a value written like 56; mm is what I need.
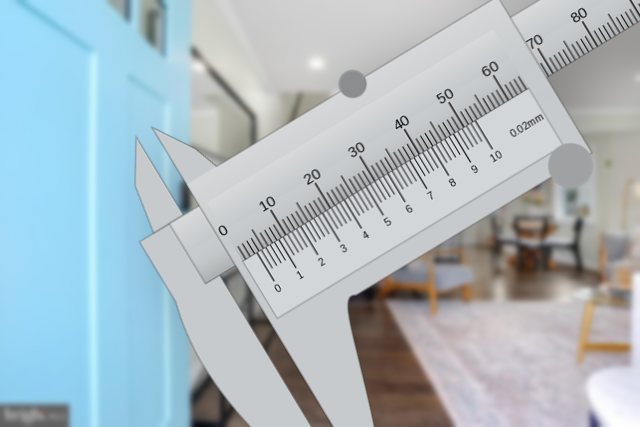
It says 3.5; mm
